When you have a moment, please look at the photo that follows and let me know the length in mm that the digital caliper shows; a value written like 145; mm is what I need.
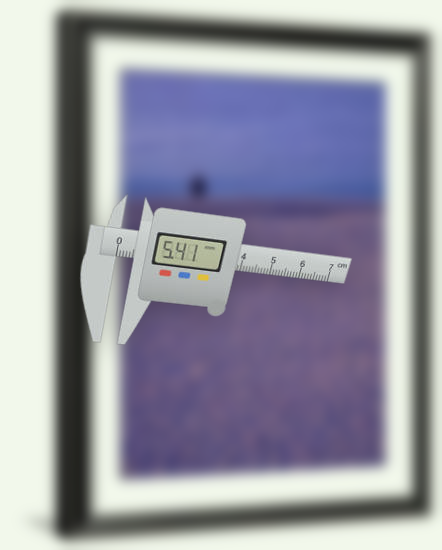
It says 5.41; mm
